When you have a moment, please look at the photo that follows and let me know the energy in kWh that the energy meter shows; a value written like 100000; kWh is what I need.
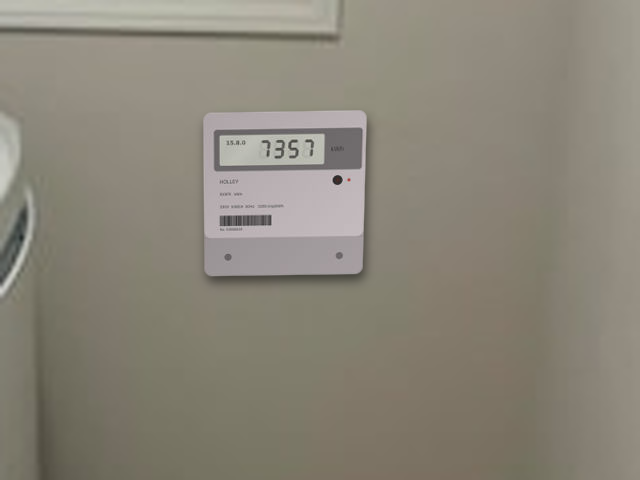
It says 7357; kWh
